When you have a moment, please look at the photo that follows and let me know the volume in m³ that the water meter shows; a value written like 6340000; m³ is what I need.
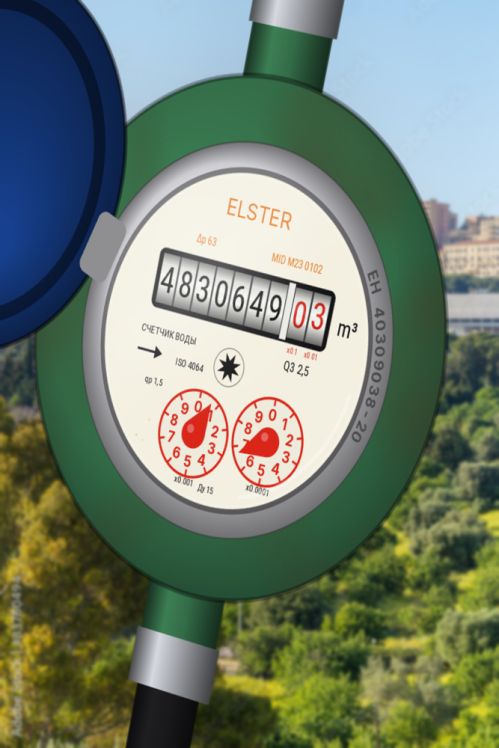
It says 4830649.0306; m³
